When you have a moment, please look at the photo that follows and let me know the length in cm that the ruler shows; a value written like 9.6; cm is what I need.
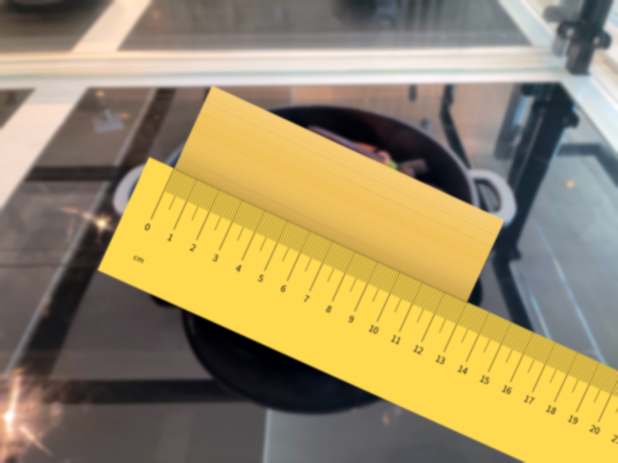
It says 13; cm
